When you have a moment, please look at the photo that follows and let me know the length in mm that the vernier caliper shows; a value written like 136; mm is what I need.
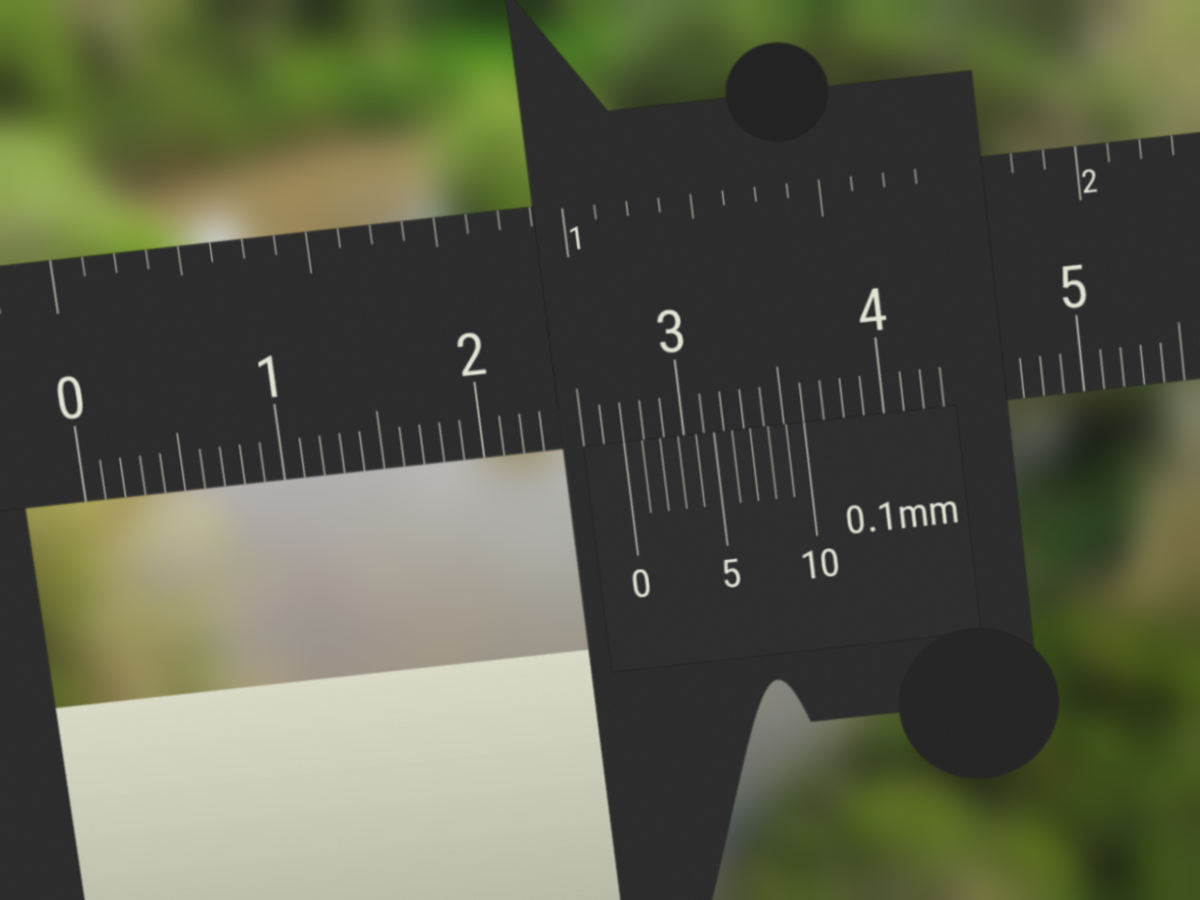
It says 27.0; mm
